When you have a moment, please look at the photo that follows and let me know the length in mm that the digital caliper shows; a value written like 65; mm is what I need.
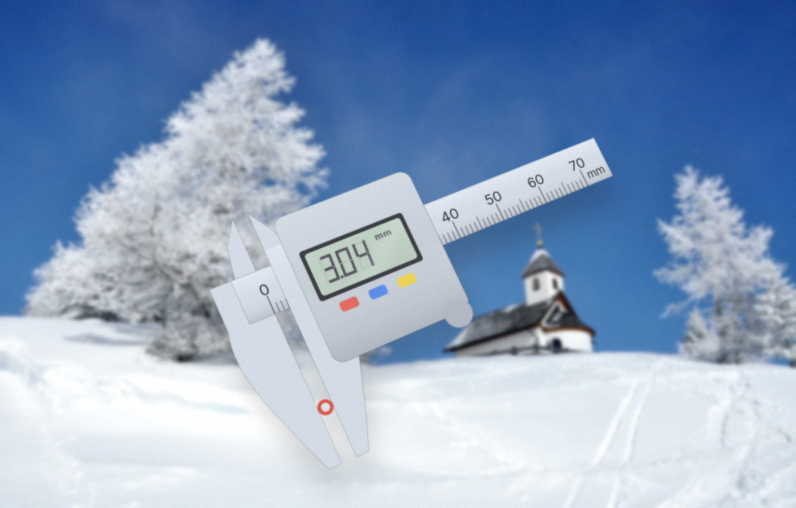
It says 3.04; mm
